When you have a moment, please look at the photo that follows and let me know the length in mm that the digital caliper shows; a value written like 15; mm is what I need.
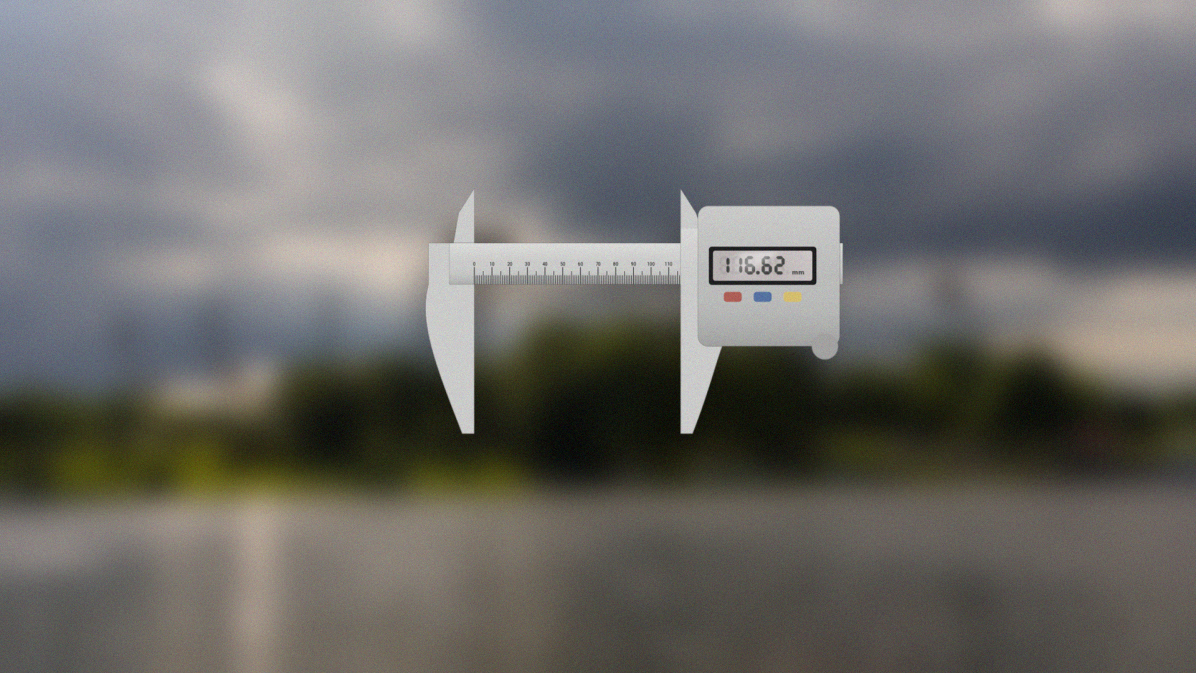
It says 116.62; mm
